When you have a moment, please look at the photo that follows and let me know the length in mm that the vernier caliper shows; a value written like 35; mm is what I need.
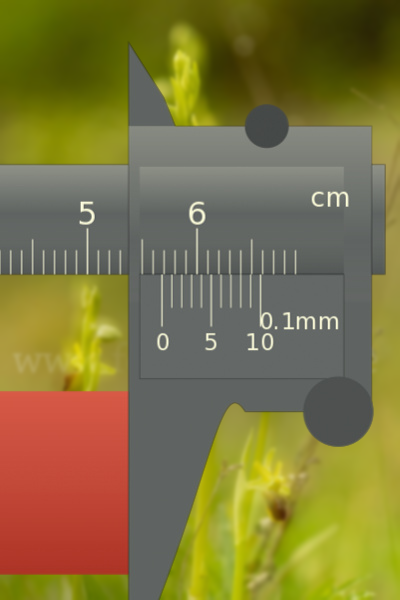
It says 56.8; mm
